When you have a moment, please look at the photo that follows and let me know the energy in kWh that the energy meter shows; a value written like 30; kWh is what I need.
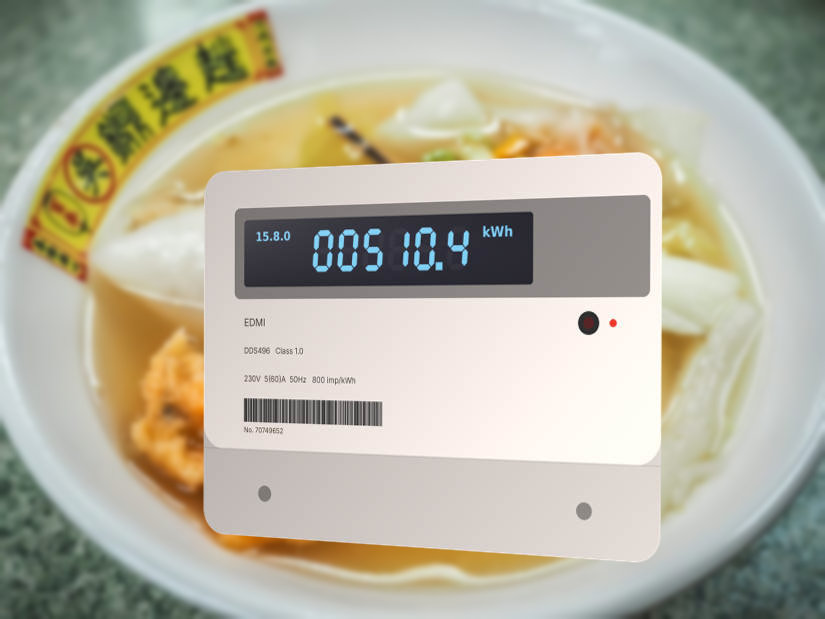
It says 510.4; kWh
